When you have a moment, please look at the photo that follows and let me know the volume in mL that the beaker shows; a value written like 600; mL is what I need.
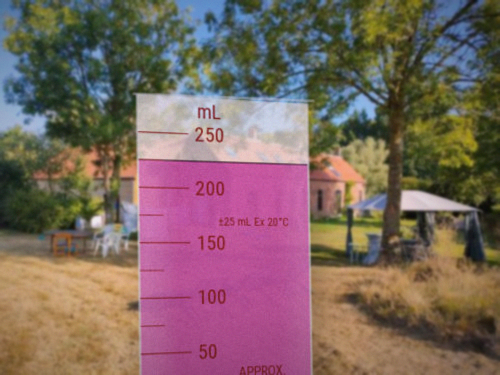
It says 225; mL
